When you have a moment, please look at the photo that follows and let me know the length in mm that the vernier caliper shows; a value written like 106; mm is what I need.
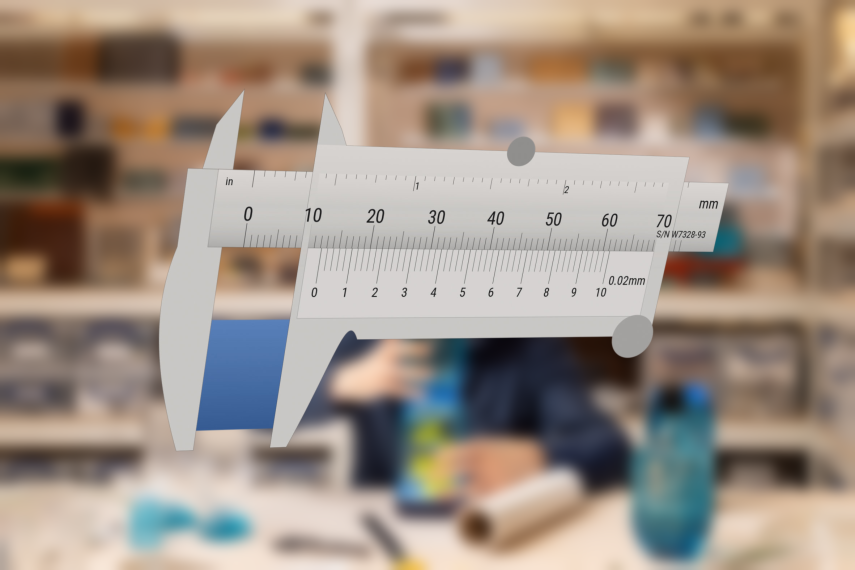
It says 12.2; mm
